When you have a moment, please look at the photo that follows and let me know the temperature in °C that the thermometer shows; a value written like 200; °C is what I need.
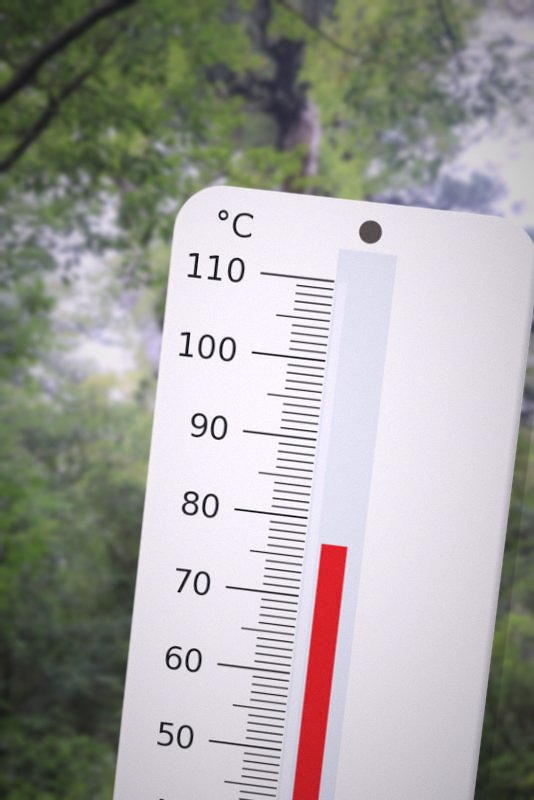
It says 77; °C
